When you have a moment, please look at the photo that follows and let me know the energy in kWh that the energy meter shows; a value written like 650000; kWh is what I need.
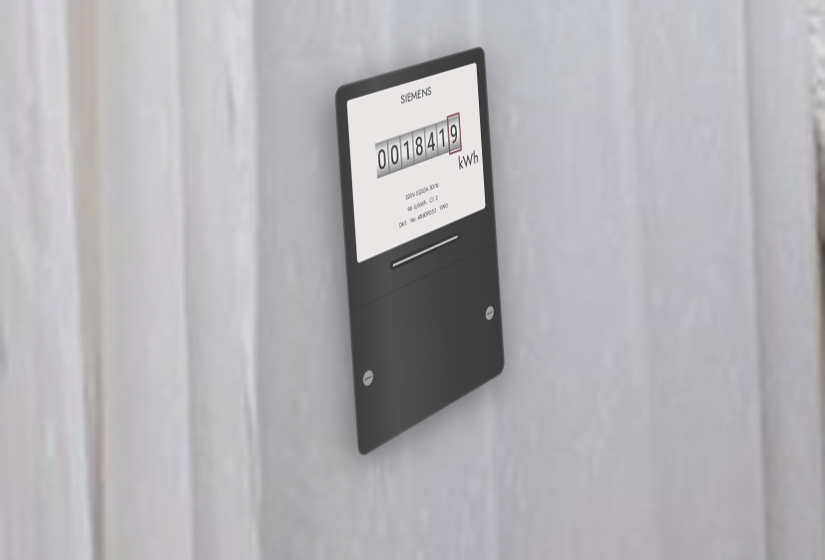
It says 1841.9; kWh
